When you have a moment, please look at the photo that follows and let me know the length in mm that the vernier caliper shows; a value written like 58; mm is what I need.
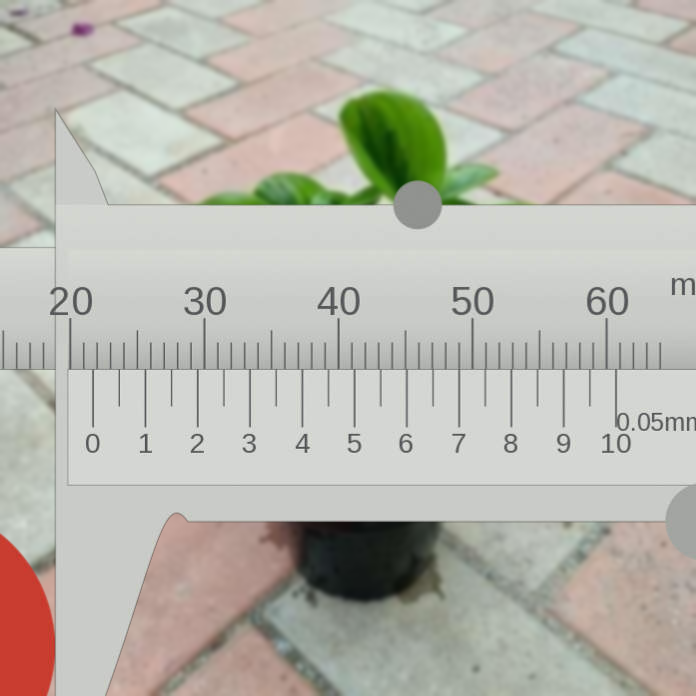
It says 21.7; mm
